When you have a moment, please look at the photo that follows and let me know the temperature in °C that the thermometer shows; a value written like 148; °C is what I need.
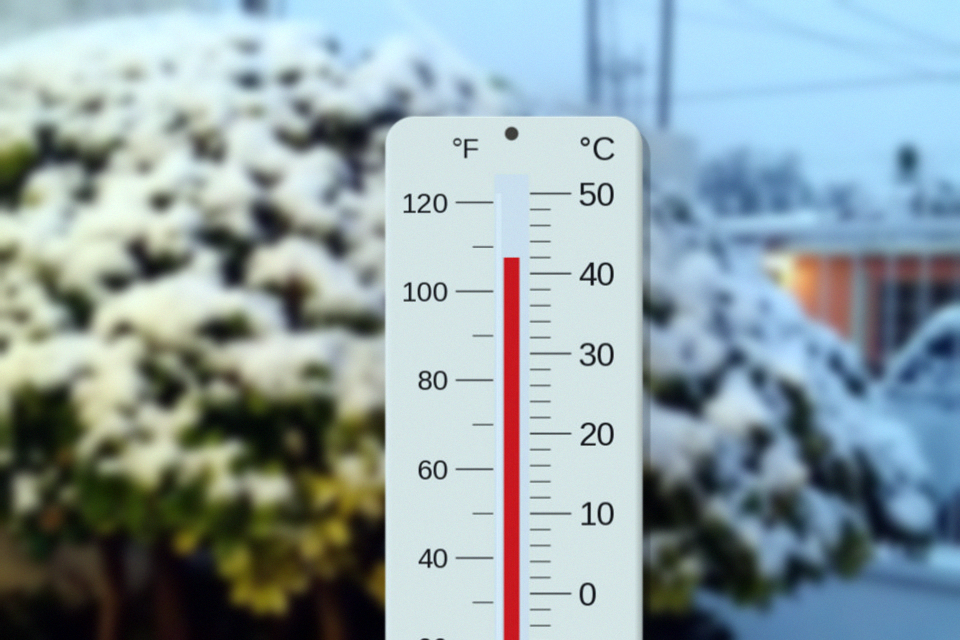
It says 42; °C
